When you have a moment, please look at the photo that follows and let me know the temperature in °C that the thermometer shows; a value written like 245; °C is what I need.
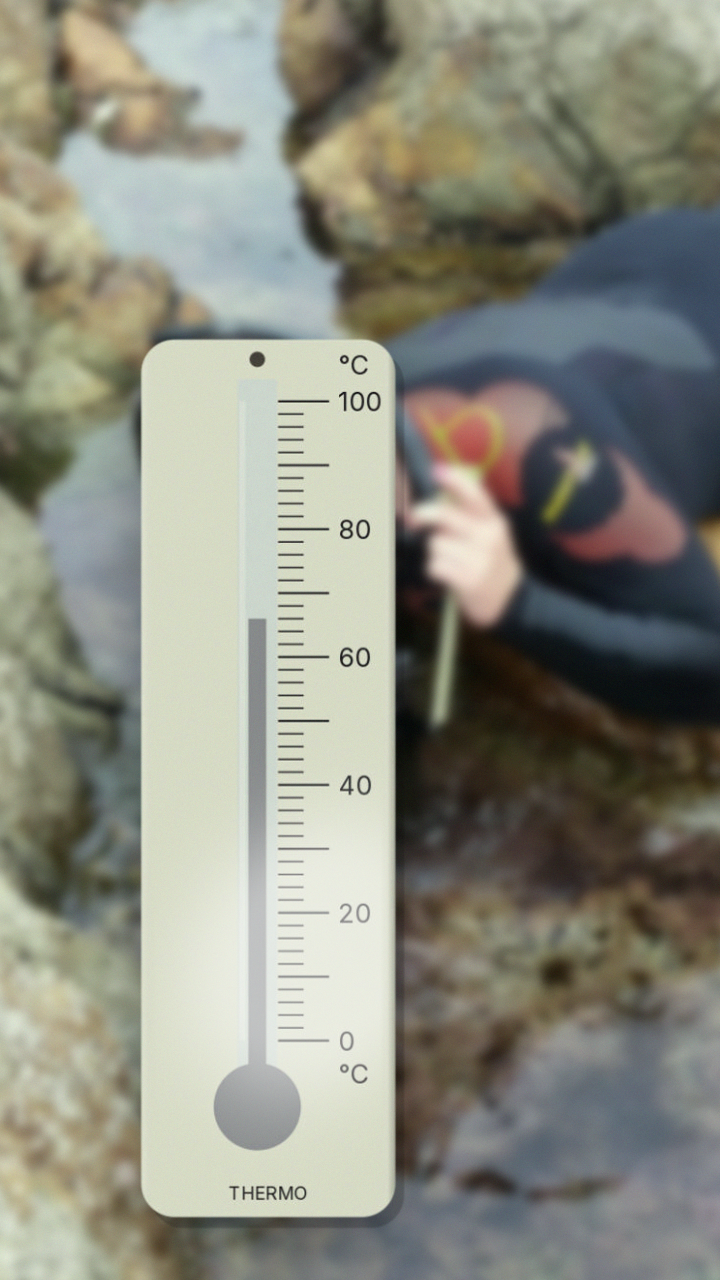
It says 66; °C
